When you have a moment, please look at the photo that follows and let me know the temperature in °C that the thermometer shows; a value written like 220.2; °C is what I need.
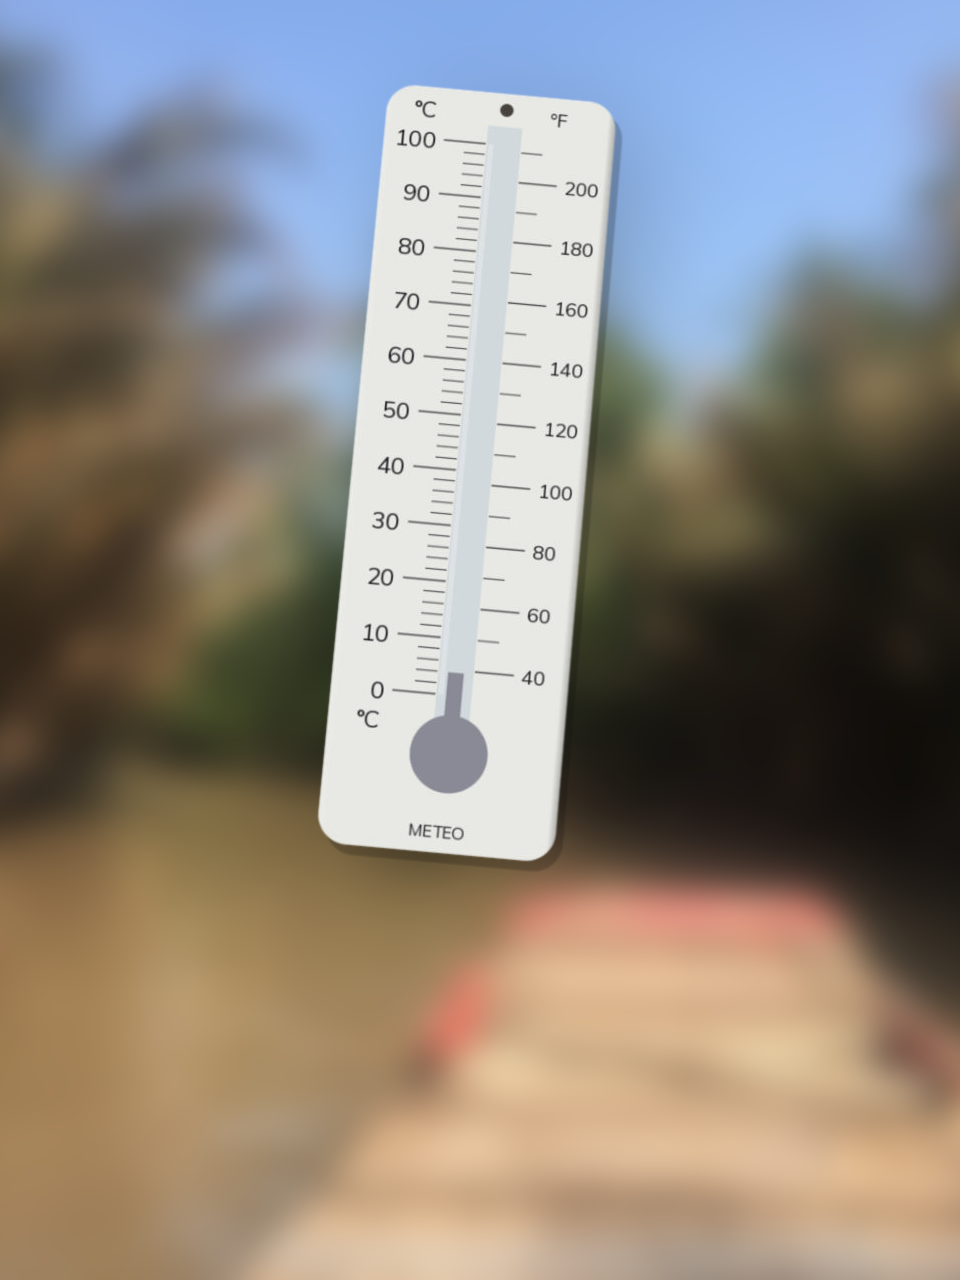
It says 4; °C
